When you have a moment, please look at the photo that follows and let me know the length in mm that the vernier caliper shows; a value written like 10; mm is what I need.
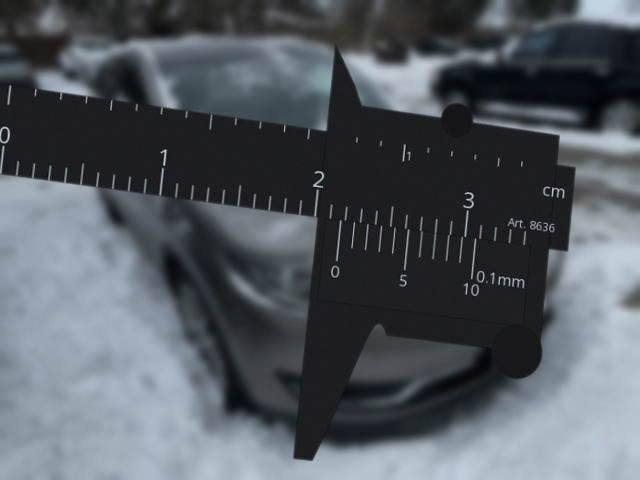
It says 21.7; mm
